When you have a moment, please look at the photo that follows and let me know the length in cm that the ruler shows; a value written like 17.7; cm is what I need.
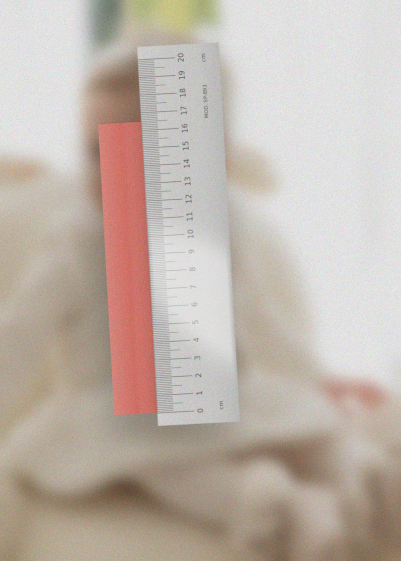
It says 16.5; cm
